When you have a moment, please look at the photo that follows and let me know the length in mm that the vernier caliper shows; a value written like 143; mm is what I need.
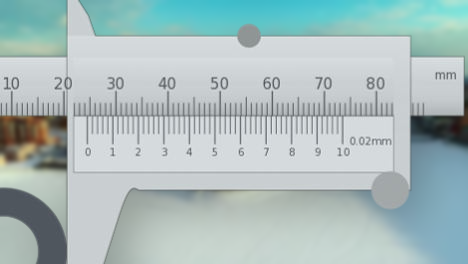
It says 24.5; mm
